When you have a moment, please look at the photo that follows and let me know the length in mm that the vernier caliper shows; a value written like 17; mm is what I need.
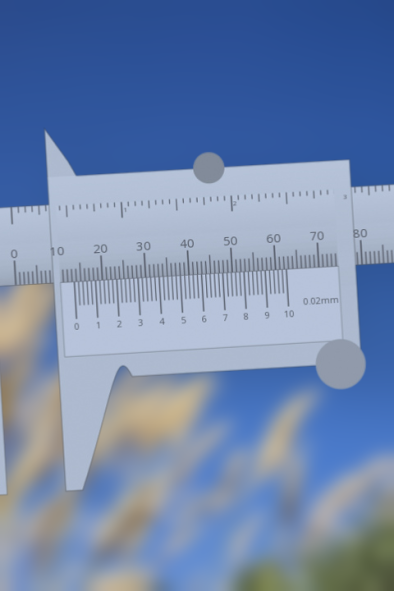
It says 13.5; mm
